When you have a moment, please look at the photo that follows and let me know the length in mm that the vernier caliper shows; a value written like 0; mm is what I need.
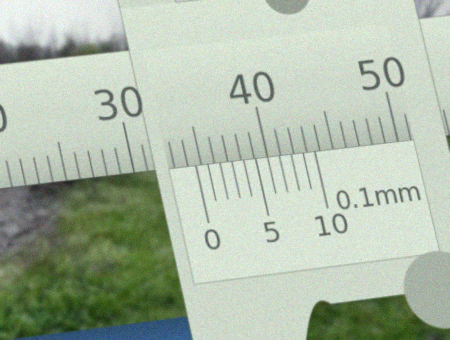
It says 34.6; mm
